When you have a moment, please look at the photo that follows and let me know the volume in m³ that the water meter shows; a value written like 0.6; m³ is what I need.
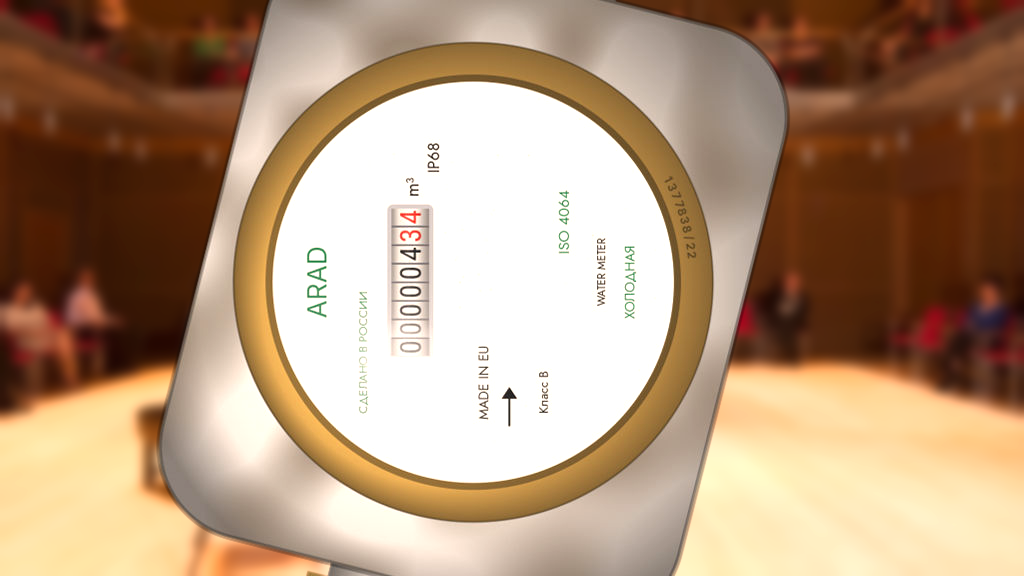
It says 4.34; m³
